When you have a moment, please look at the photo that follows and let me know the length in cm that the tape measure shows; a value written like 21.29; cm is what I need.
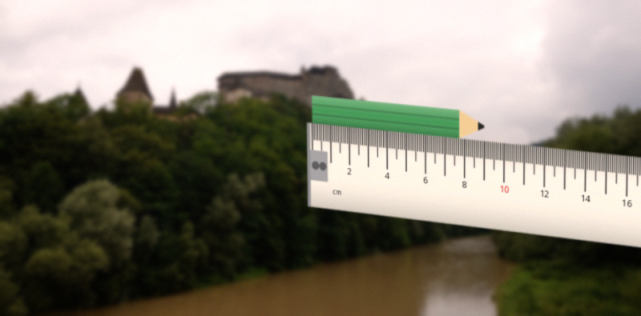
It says 9; cm
